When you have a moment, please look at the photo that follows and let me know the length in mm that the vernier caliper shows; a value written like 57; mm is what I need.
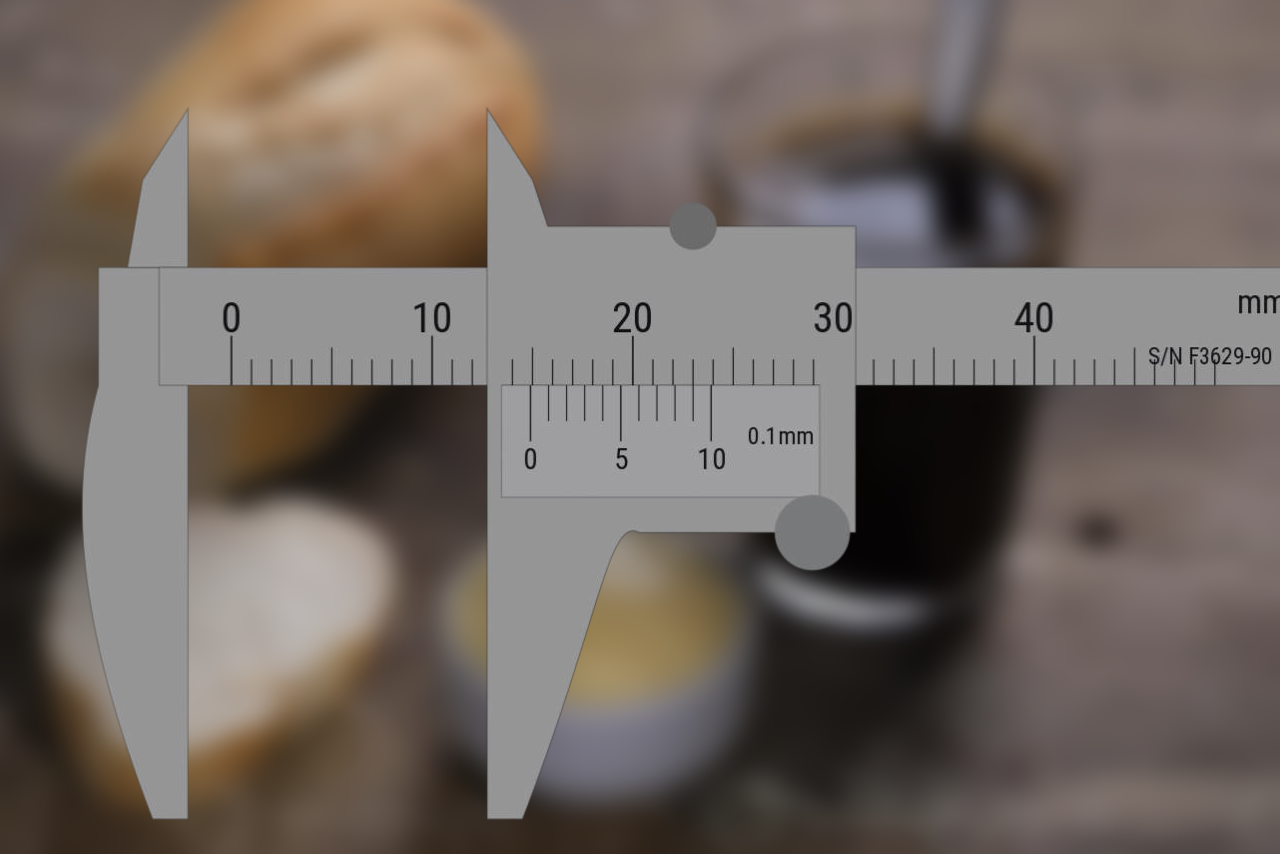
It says 14.9; mm
